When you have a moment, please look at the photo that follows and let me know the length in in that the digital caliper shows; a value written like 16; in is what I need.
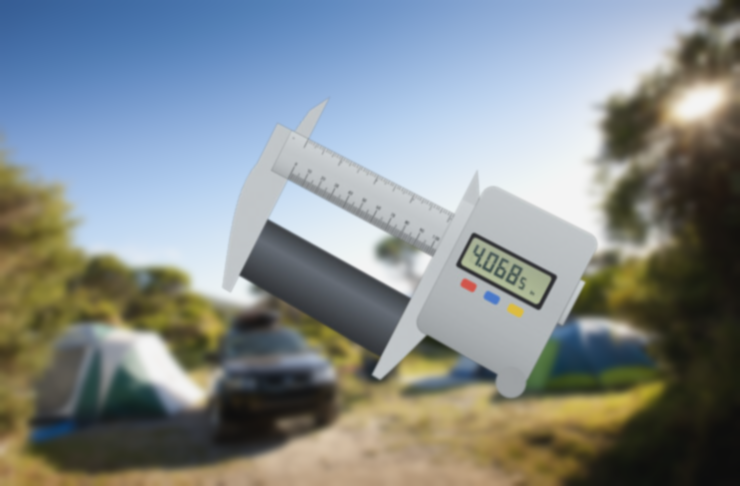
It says 4.0685; in
